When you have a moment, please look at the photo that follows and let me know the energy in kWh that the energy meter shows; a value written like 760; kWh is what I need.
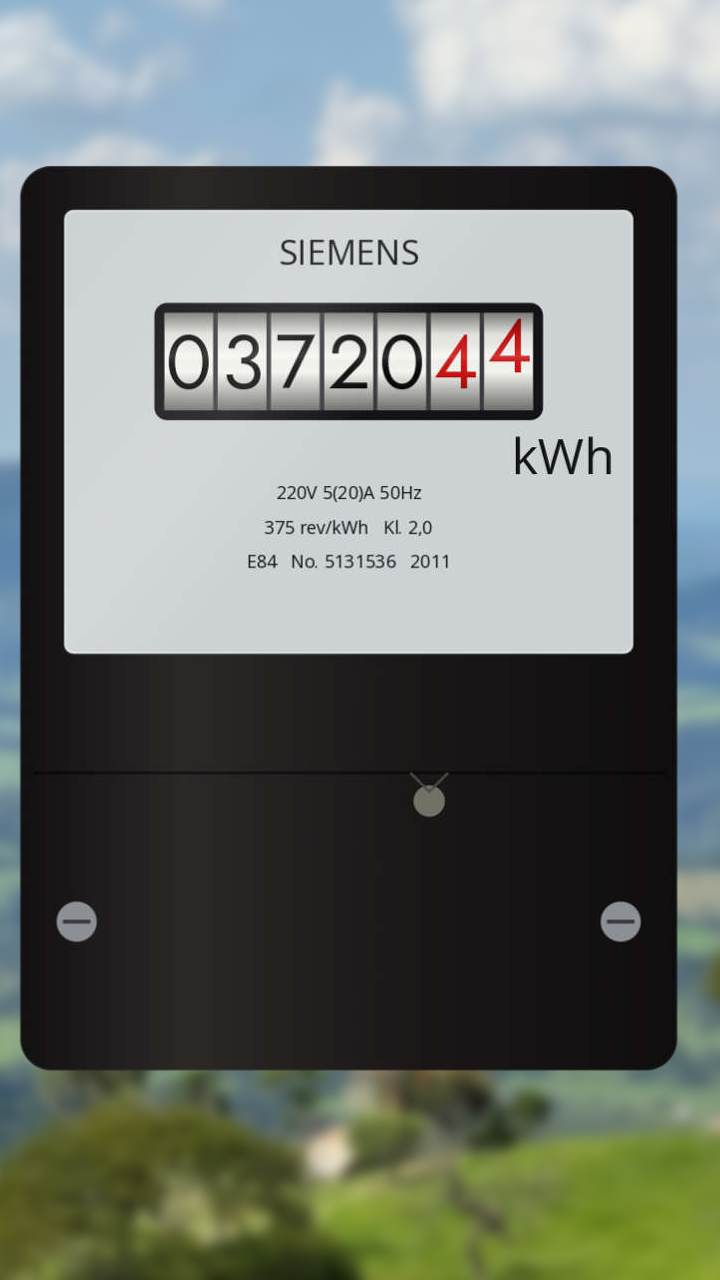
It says 3720.44; kWh
